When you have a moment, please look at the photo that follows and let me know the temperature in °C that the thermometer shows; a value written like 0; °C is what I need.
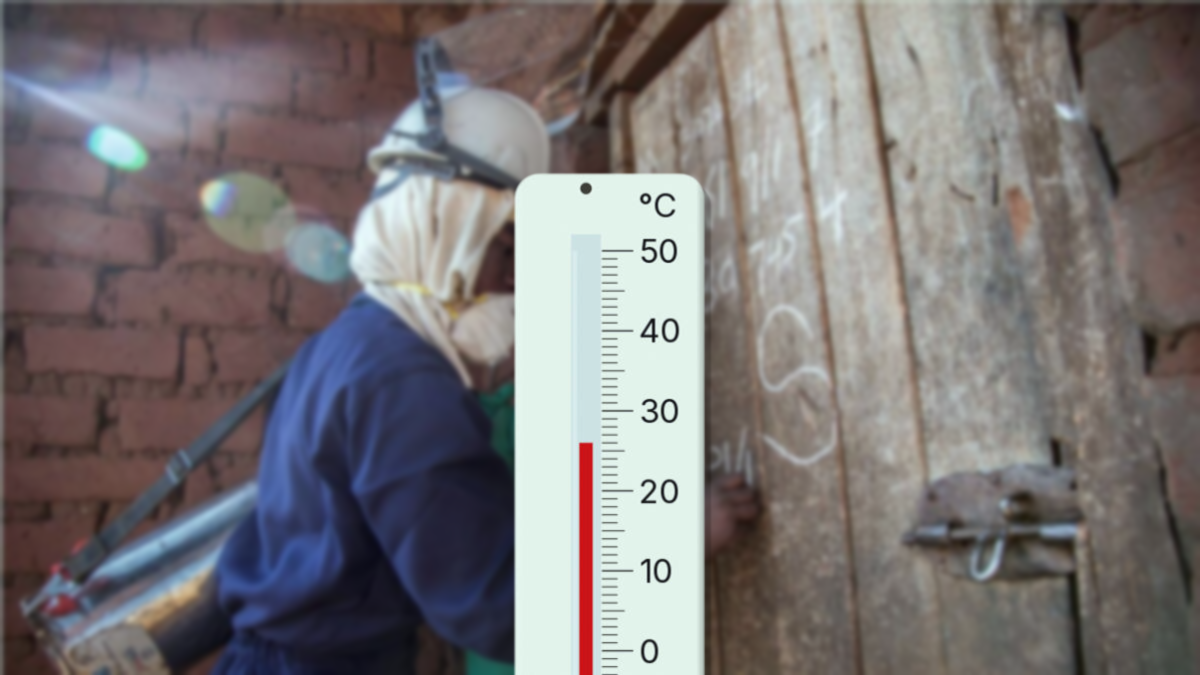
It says 26; °C
